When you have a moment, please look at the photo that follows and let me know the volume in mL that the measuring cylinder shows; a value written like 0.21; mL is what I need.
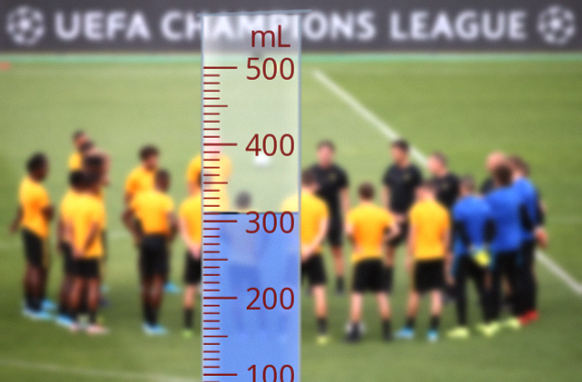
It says 310; mL
